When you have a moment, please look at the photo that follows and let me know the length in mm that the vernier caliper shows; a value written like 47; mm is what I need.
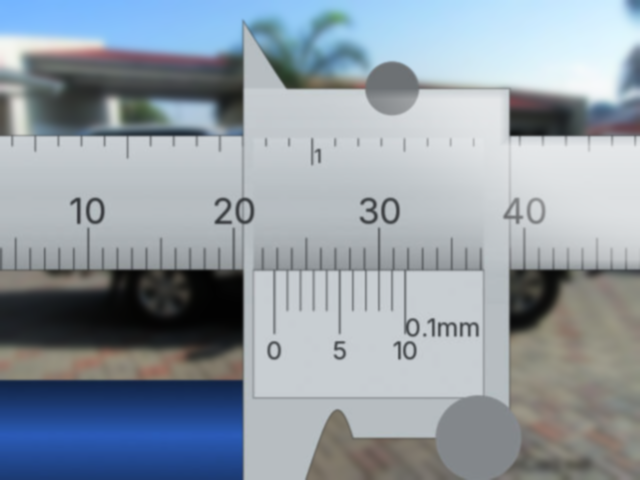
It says 22.8; mm
